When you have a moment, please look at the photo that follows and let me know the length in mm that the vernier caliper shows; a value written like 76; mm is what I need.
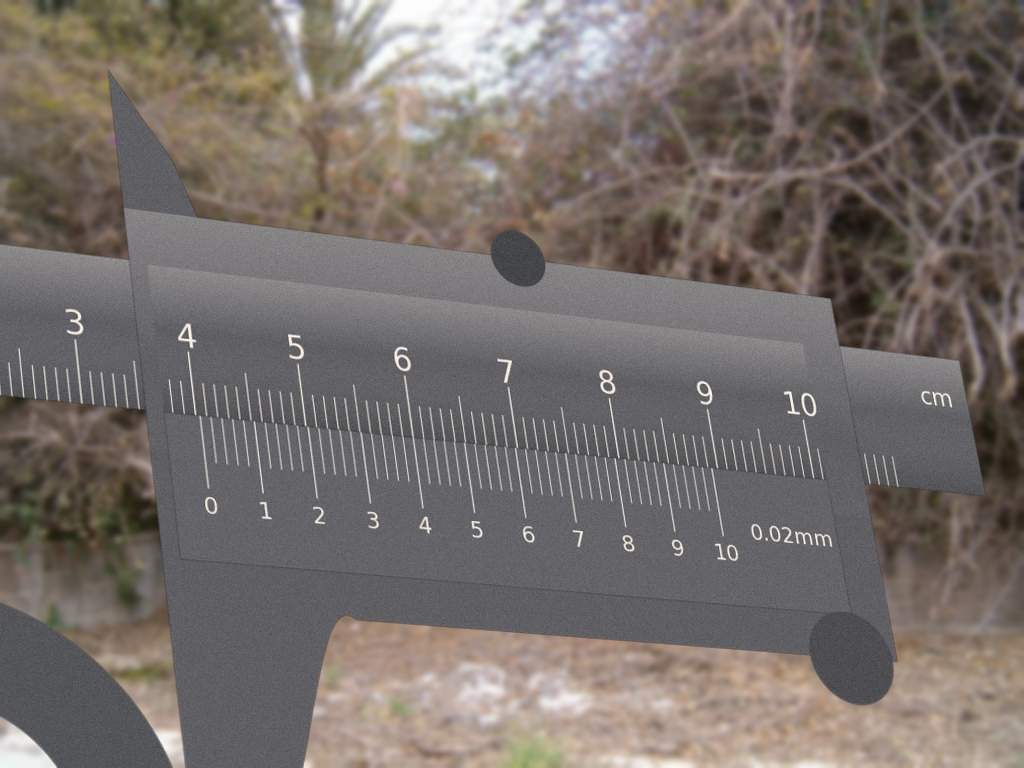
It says 40.4; mm
